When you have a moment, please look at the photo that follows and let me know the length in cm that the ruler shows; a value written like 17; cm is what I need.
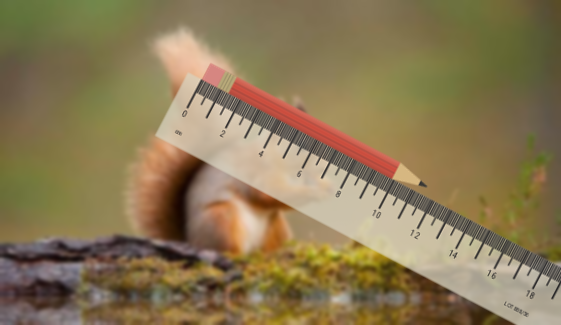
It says 11.5; cm
